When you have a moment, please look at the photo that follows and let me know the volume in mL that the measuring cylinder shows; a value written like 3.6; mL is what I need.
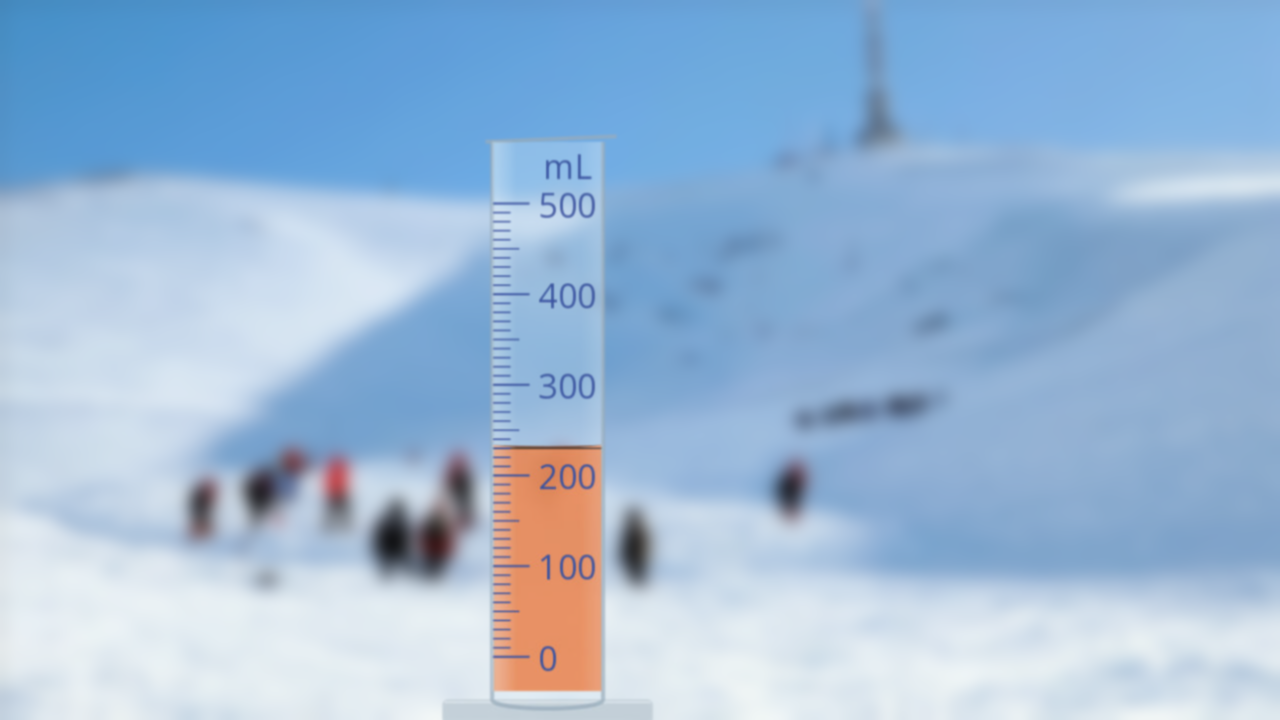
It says 230; mL
